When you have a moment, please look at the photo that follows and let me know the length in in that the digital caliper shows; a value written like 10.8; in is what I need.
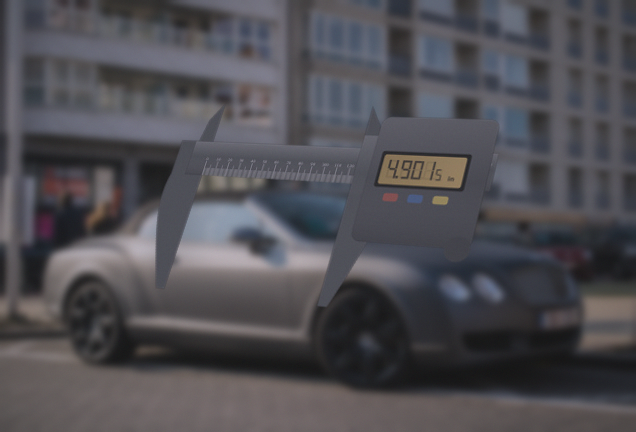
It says 4.9015; in
